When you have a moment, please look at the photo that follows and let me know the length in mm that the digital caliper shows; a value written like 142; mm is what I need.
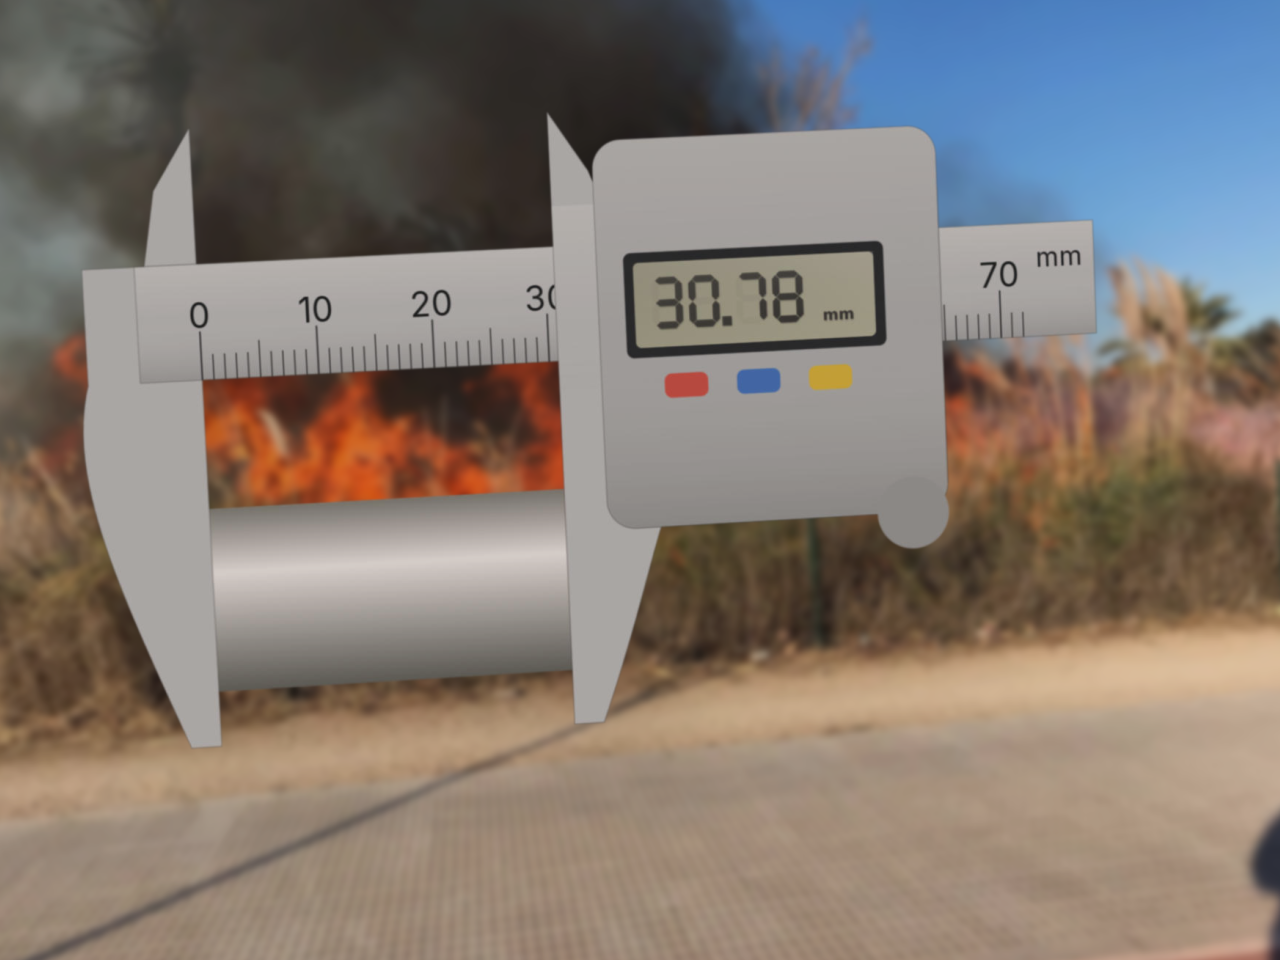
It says 30.78; mm
